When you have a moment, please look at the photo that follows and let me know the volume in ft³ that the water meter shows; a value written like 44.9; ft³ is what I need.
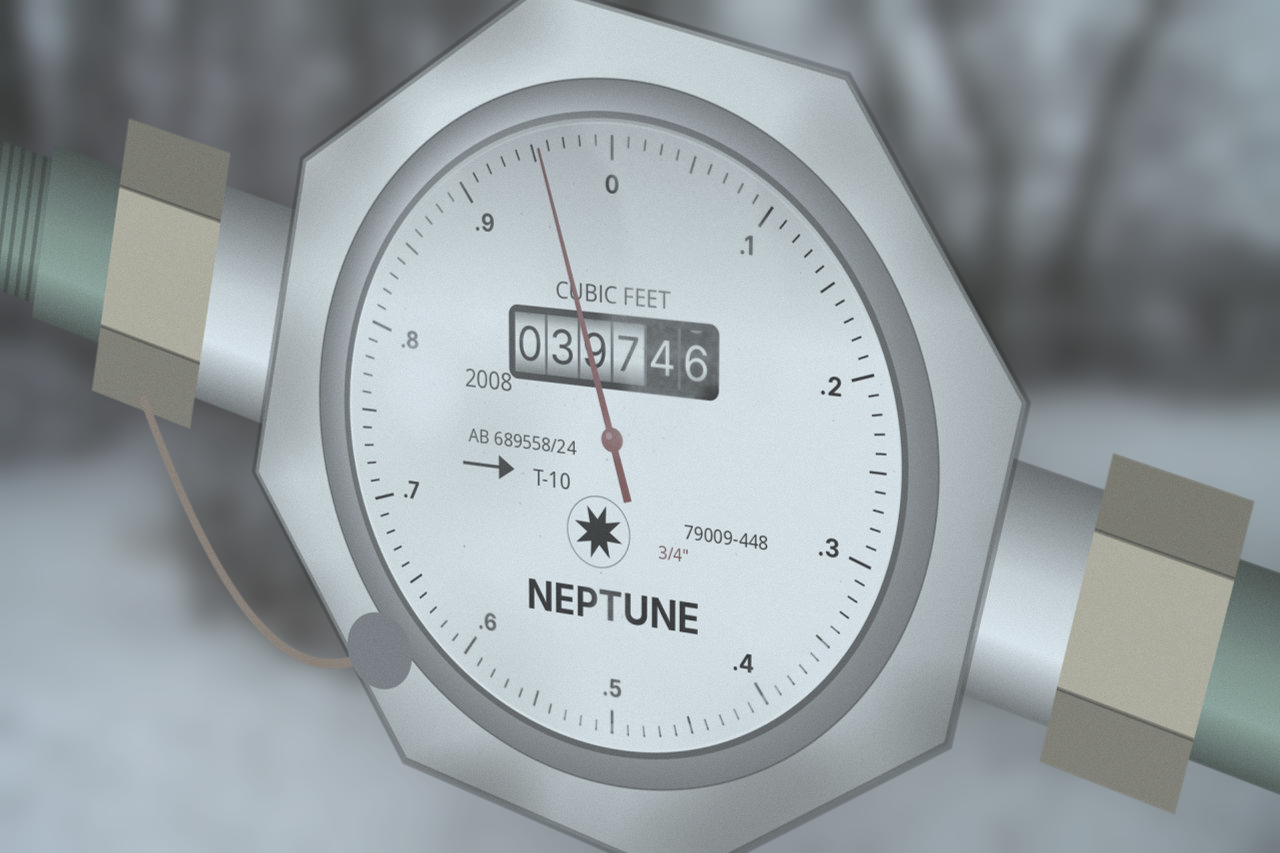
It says 39745.95; ft³
